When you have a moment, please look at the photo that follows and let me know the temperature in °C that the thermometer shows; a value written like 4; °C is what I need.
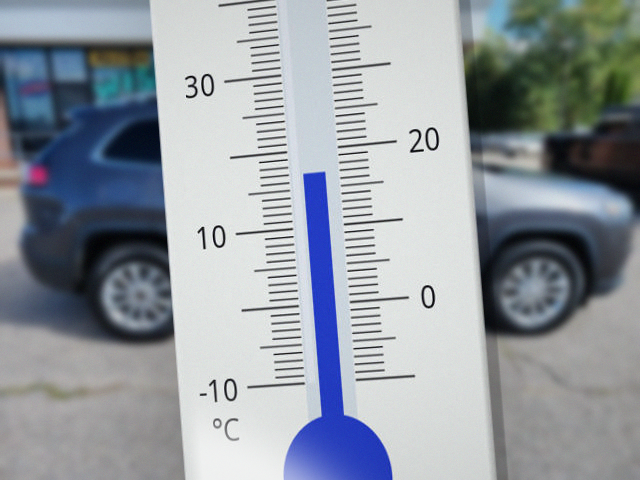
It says 17; °C
